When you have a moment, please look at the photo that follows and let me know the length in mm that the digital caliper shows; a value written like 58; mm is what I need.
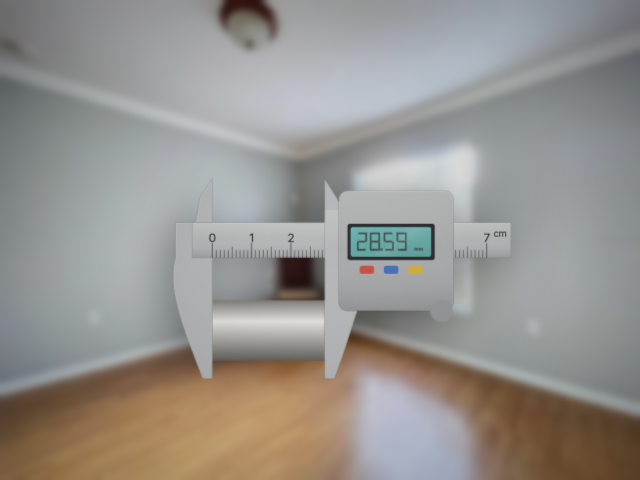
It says 28.59; mm
